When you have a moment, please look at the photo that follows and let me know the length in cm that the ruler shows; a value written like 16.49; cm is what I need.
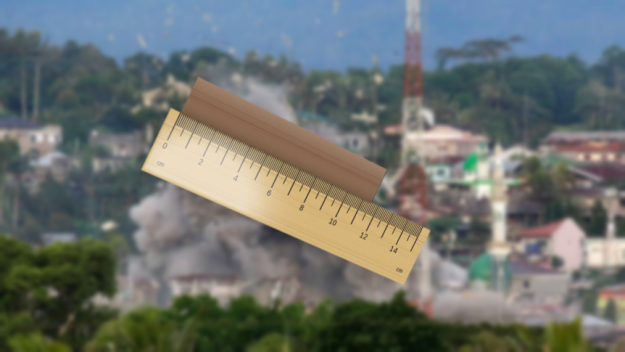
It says 11.5; cm
